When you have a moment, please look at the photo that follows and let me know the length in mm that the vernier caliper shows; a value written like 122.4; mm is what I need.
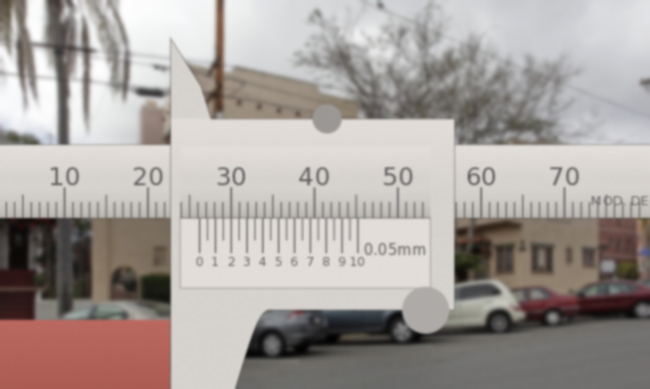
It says 26.2; mm
